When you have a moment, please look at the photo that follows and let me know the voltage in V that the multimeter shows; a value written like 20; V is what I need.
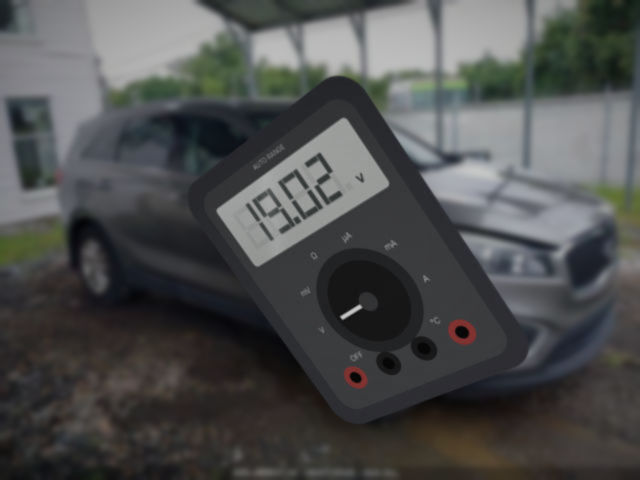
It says 19.02; V
